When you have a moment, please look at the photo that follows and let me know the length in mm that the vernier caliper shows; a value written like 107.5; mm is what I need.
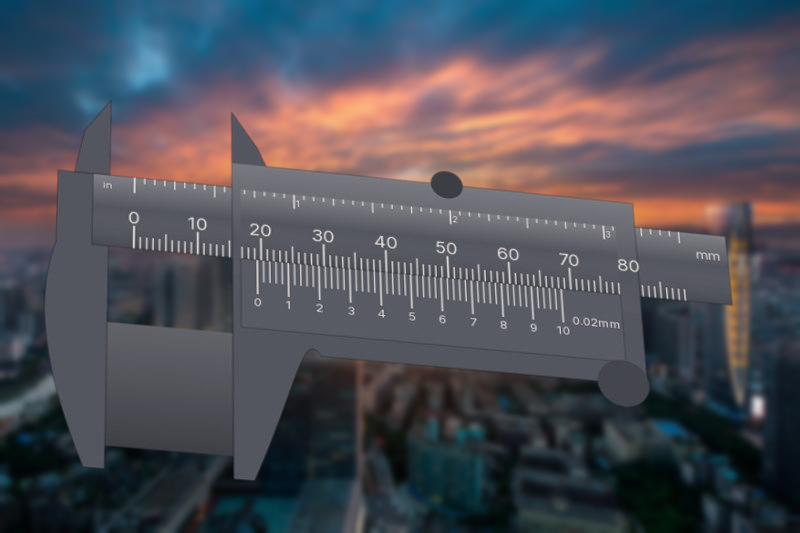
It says 19.4; mm
